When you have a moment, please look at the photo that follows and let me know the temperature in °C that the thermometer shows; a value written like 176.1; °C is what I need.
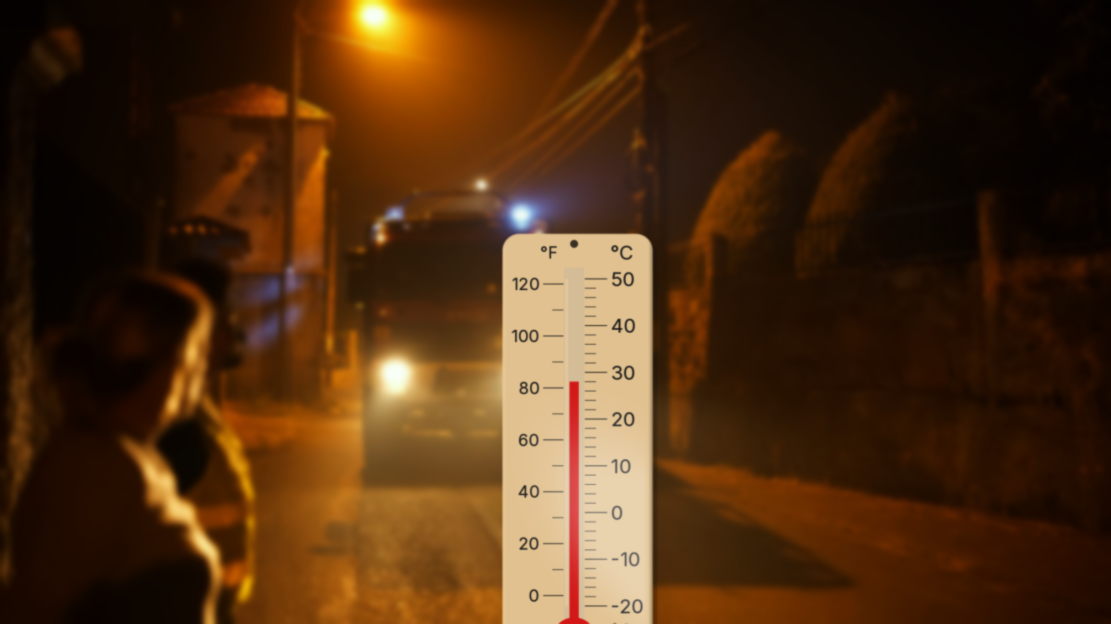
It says 28; °C
